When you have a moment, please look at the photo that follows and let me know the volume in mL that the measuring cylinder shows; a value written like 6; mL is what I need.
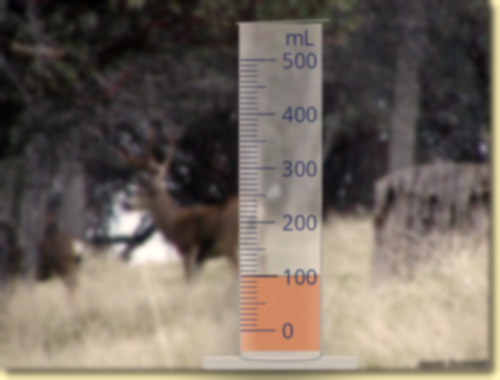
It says 100; mL
